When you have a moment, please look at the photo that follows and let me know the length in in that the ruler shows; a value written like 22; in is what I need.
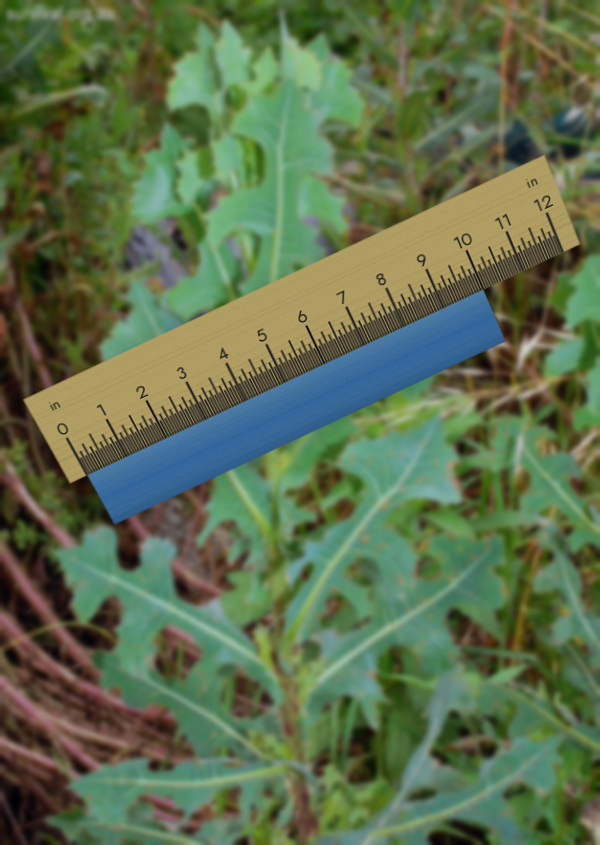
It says 10; in
